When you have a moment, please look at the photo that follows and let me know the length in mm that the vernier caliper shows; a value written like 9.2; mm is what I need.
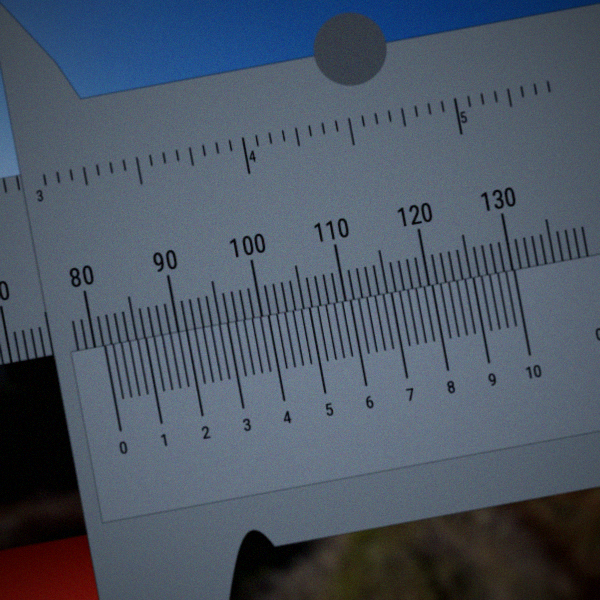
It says 81.2; mm
